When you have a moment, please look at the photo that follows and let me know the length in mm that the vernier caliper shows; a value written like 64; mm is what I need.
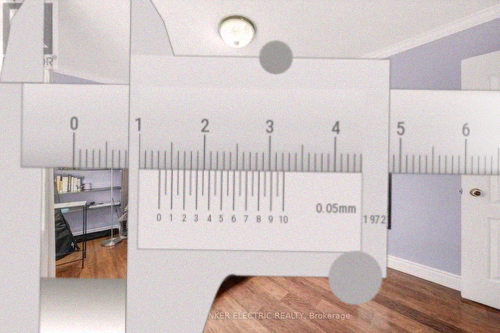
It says 13.2; mm
